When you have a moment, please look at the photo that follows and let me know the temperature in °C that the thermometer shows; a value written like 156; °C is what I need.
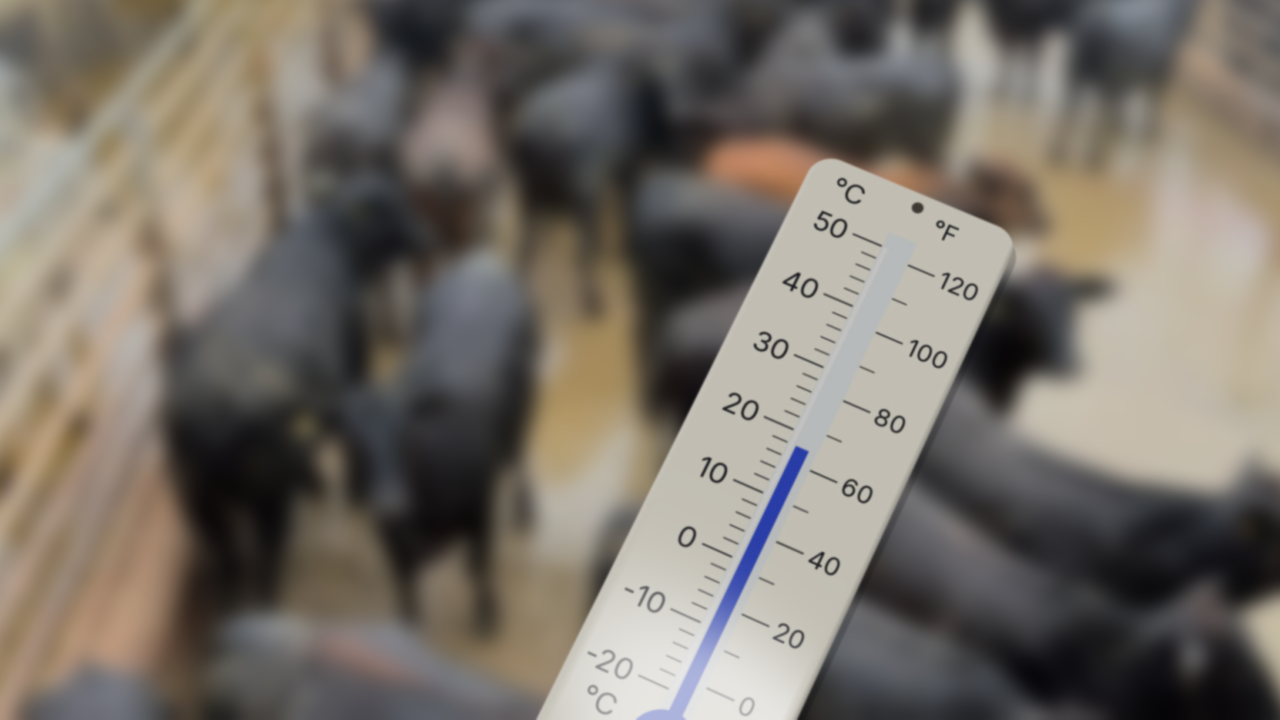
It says 18; °C
